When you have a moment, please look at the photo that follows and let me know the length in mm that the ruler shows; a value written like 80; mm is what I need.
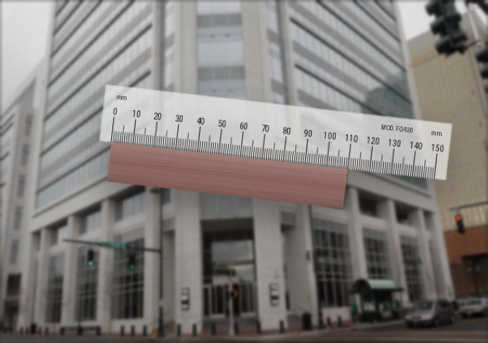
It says 110; mm
